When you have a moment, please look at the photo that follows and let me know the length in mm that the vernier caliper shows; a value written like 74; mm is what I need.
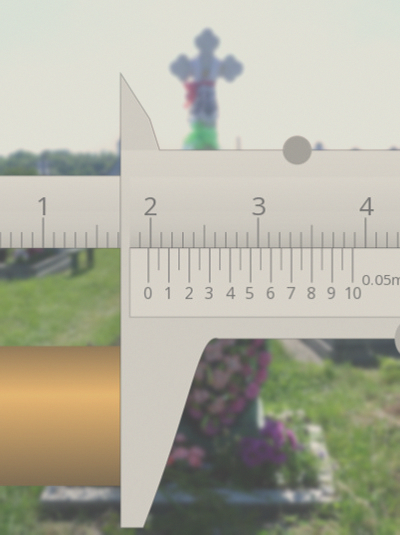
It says 19.8; mm
